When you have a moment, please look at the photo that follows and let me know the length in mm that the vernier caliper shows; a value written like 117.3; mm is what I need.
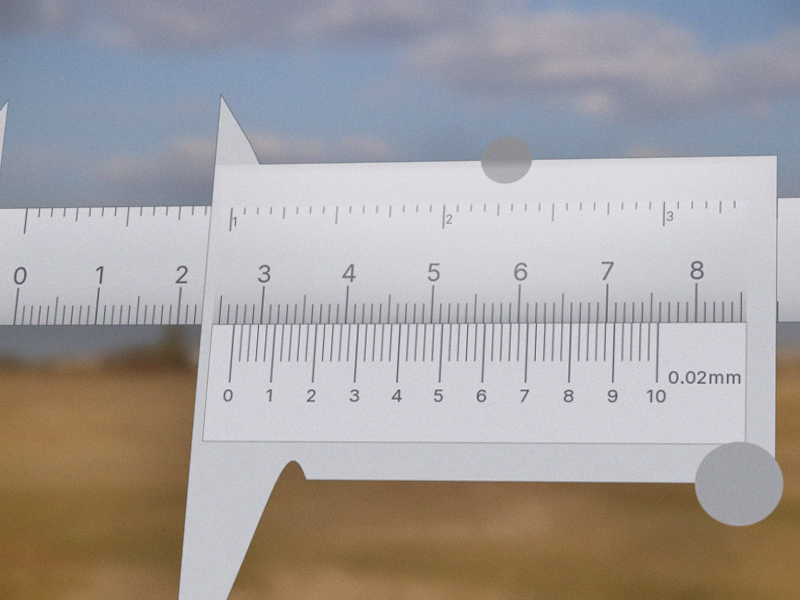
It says 26.8; mm
